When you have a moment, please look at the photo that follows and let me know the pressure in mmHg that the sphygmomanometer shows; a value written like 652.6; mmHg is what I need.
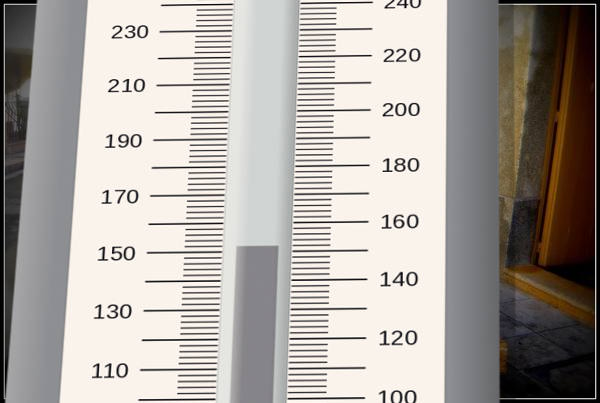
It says 152; mmHg
